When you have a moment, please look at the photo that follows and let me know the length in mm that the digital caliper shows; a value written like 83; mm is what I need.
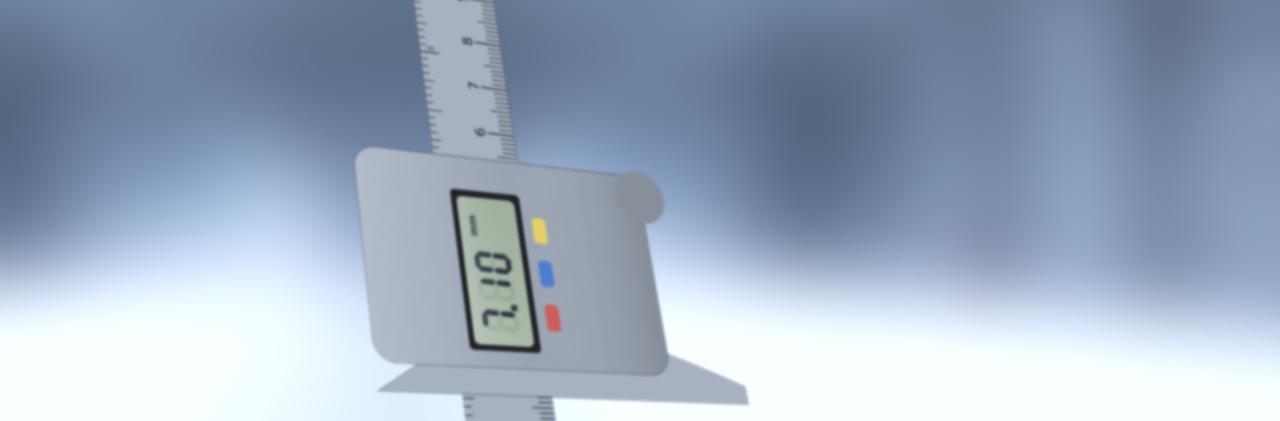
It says 7.10; mm
